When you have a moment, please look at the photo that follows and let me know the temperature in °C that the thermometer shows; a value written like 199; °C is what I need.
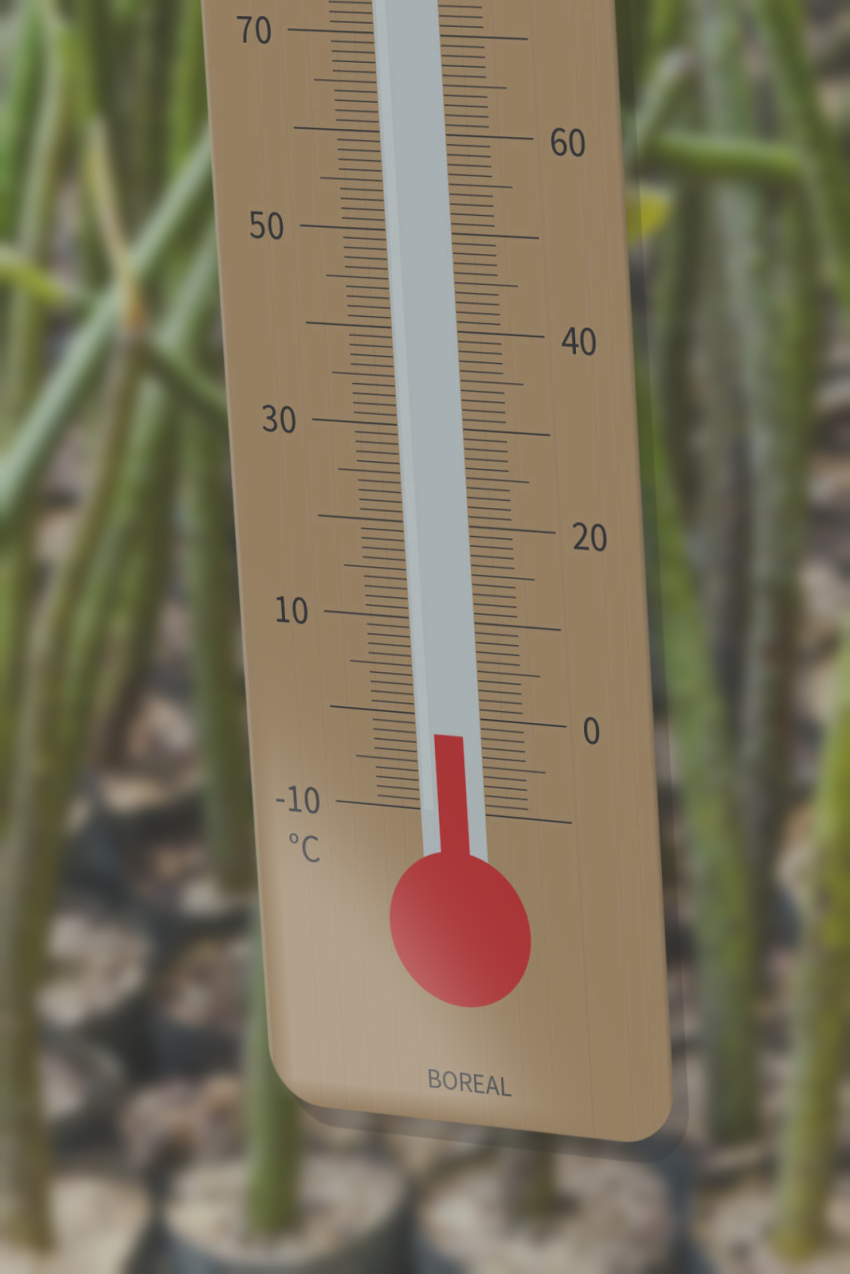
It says -2; °C
